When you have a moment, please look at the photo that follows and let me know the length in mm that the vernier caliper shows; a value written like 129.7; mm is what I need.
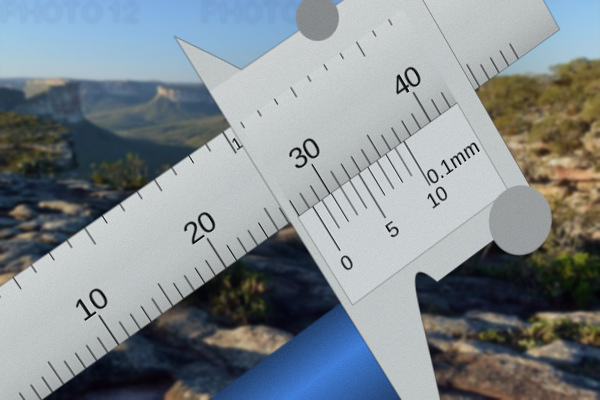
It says 28.3; mm
